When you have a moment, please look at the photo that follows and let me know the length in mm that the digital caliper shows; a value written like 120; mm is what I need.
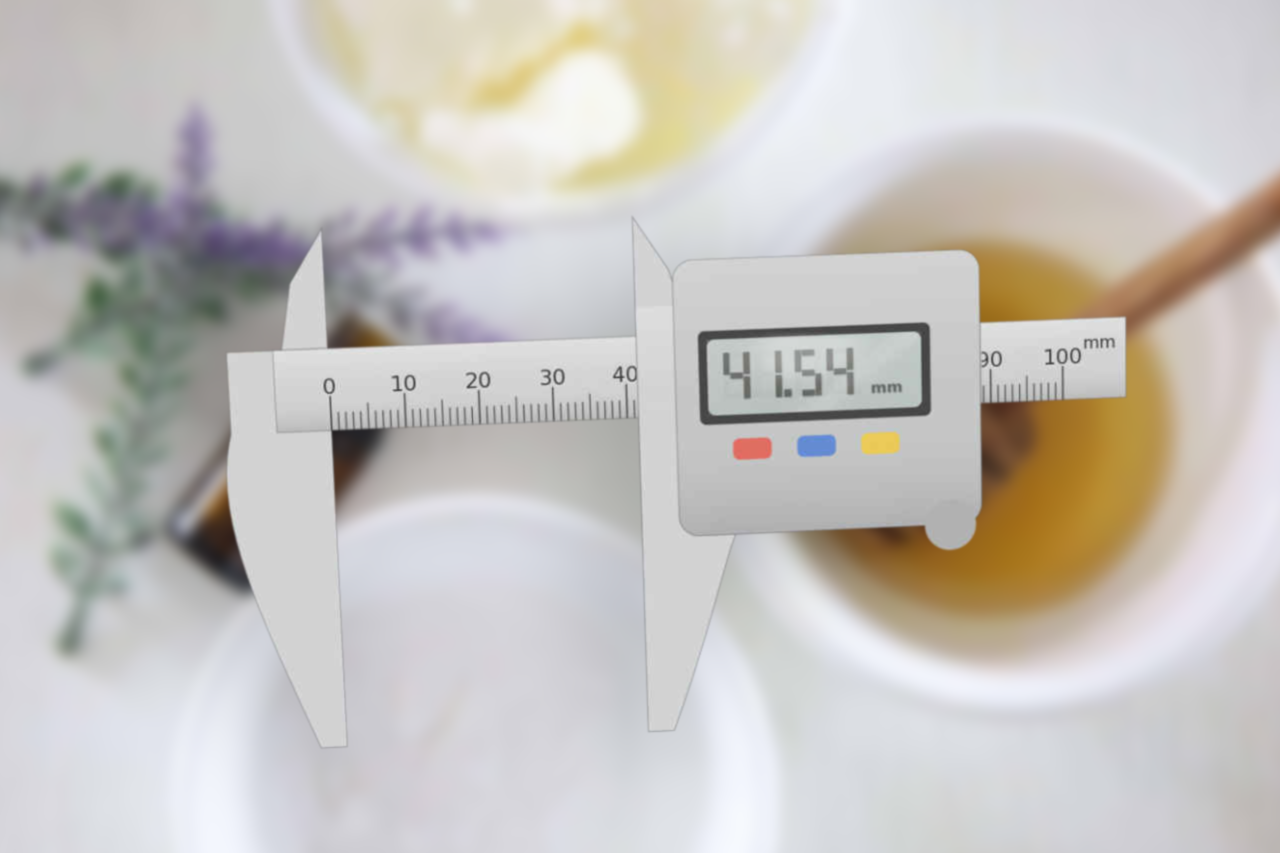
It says 41.54; mm
